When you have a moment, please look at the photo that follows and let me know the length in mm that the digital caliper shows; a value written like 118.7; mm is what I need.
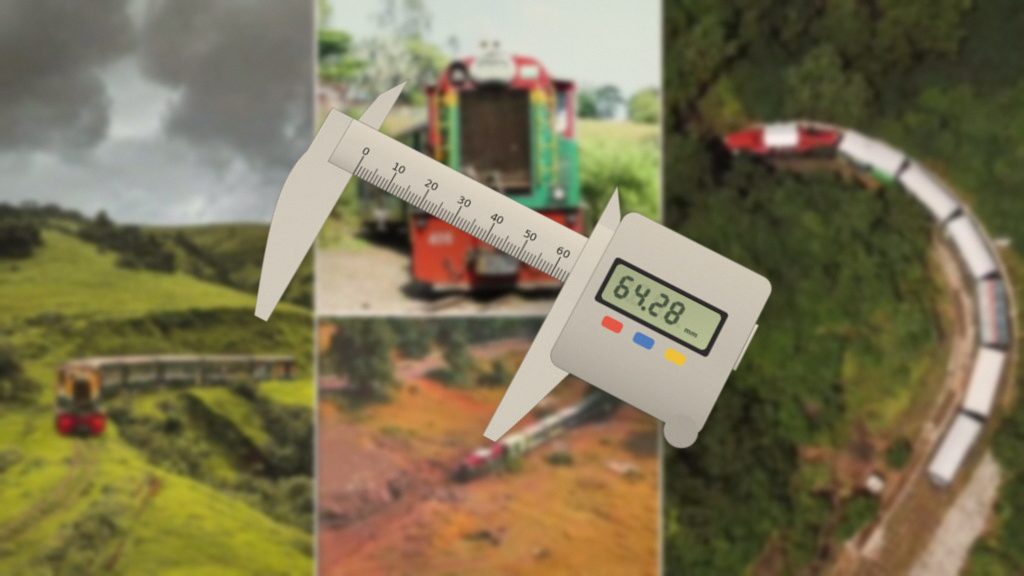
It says 64.28; mm
